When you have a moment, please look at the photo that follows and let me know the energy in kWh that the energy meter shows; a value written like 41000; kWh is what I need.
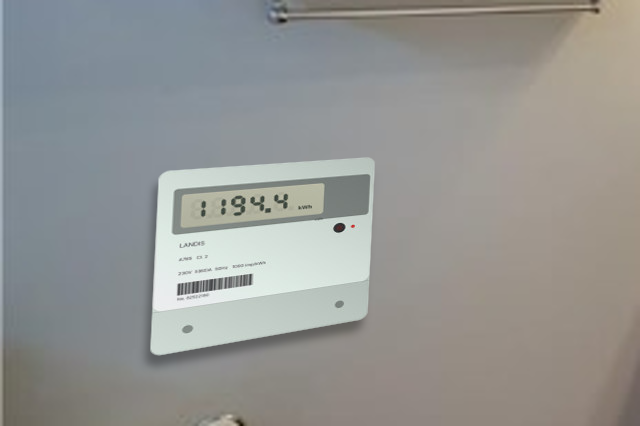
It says 1194.4; kWh
